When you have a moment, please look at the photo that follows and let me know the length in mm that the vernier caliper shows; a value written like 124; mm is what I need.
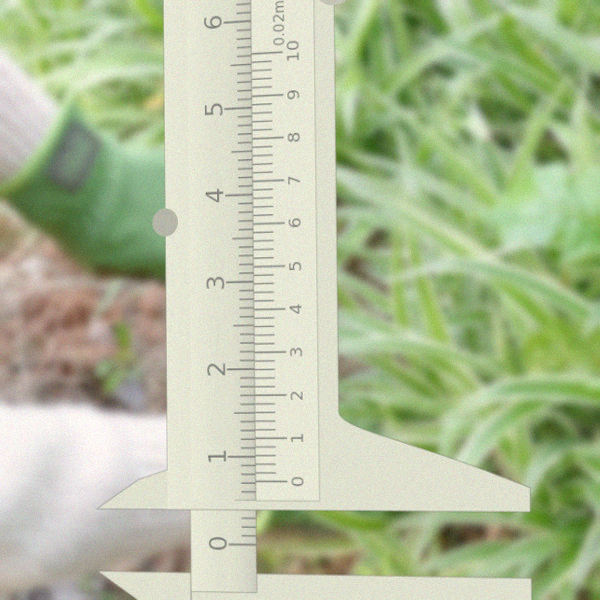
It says 7.2; mm
